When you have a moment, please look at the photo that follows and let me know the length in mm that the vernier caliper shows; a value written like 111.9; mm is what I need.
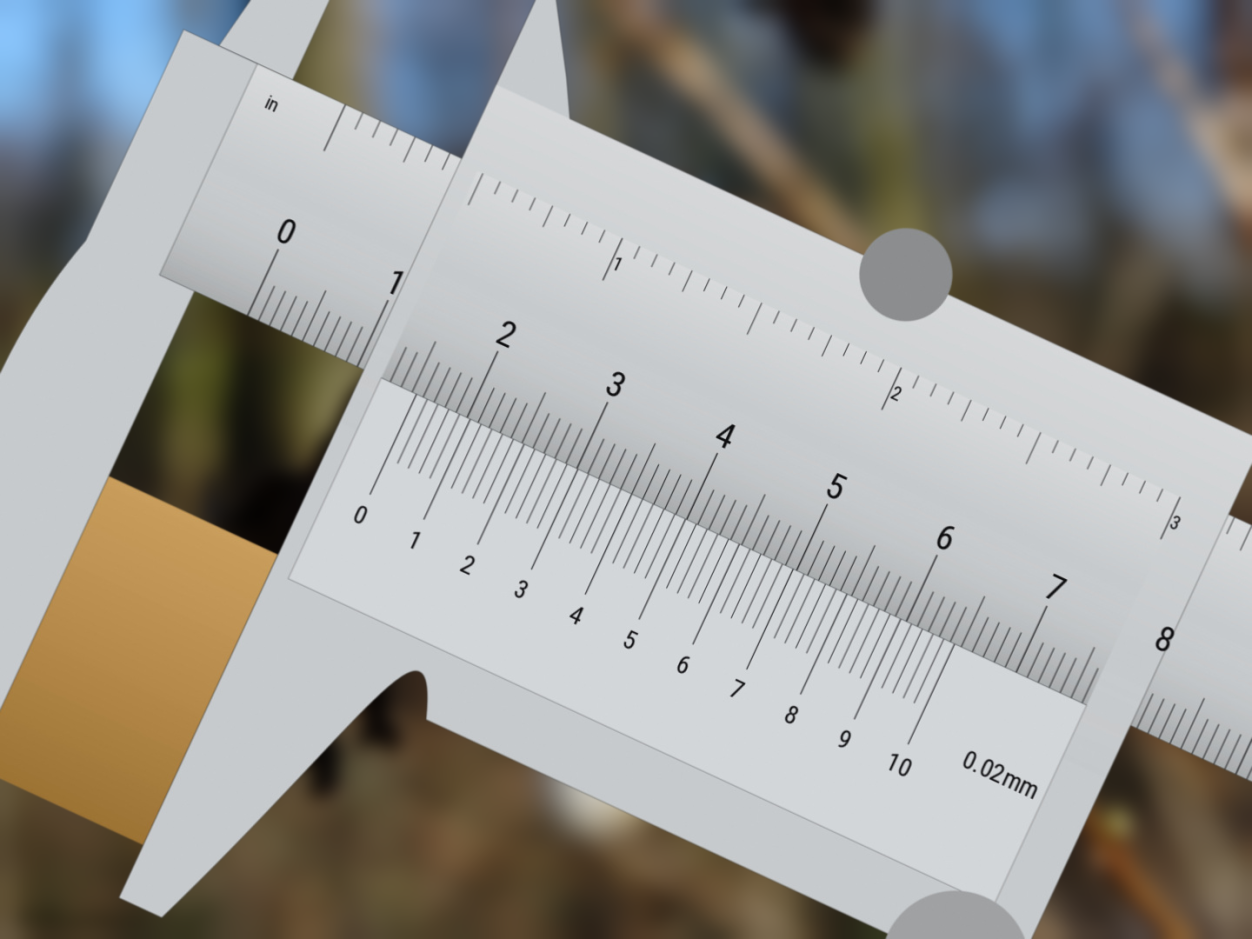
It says 15.4; mm
